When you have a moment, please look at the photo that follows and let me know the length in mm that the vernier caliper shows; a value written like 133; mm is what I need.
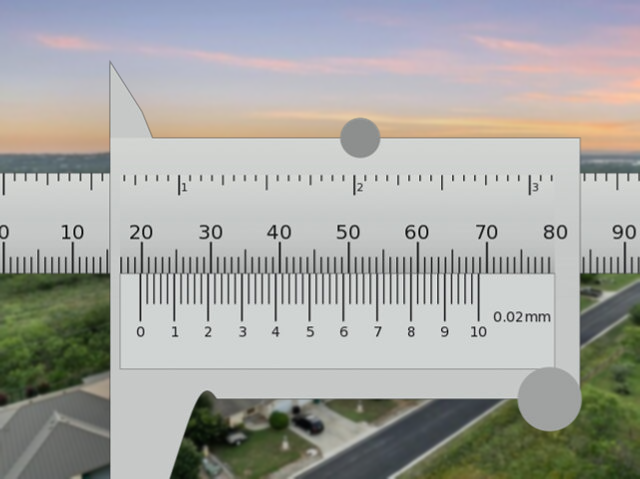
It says 19.8; mm
